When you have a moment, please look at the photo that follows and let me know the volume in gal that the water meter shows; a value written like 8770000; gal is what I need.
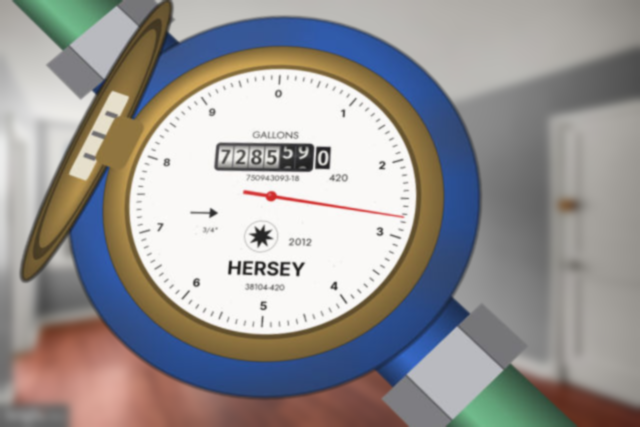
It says 7285592.7; gal
